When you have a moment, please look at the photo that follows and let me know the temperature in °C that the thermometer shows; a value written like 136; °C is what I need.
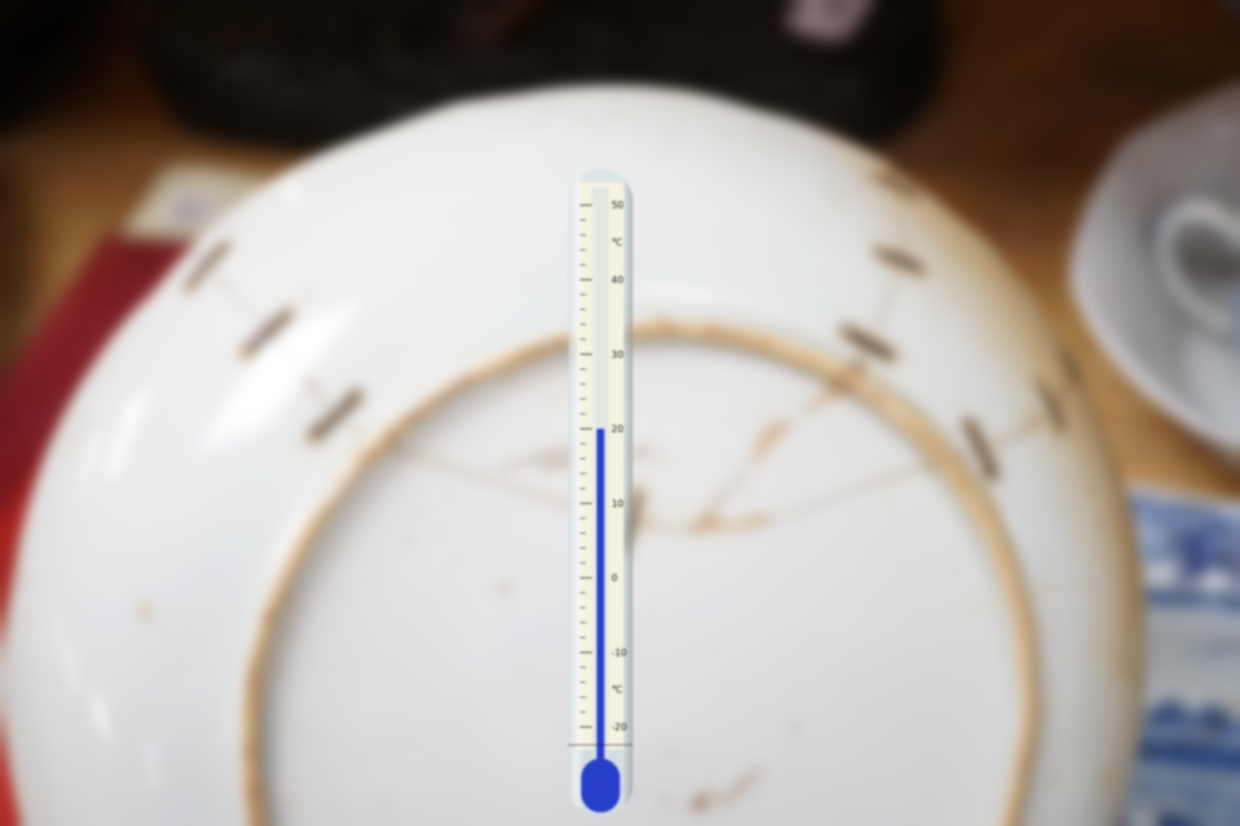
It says 20; °C
